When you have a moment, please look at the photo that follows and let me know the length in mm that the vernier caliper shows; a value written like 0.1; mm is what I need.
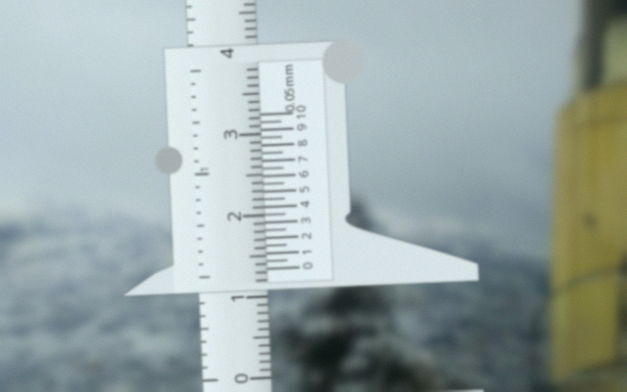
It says 13.4; mm
